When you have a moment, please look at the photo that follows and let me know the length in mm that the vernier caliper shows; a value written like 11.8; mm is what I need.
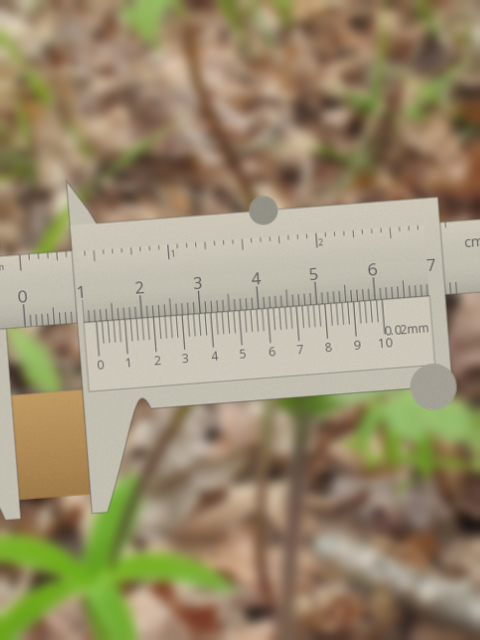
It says 12.2; mm
